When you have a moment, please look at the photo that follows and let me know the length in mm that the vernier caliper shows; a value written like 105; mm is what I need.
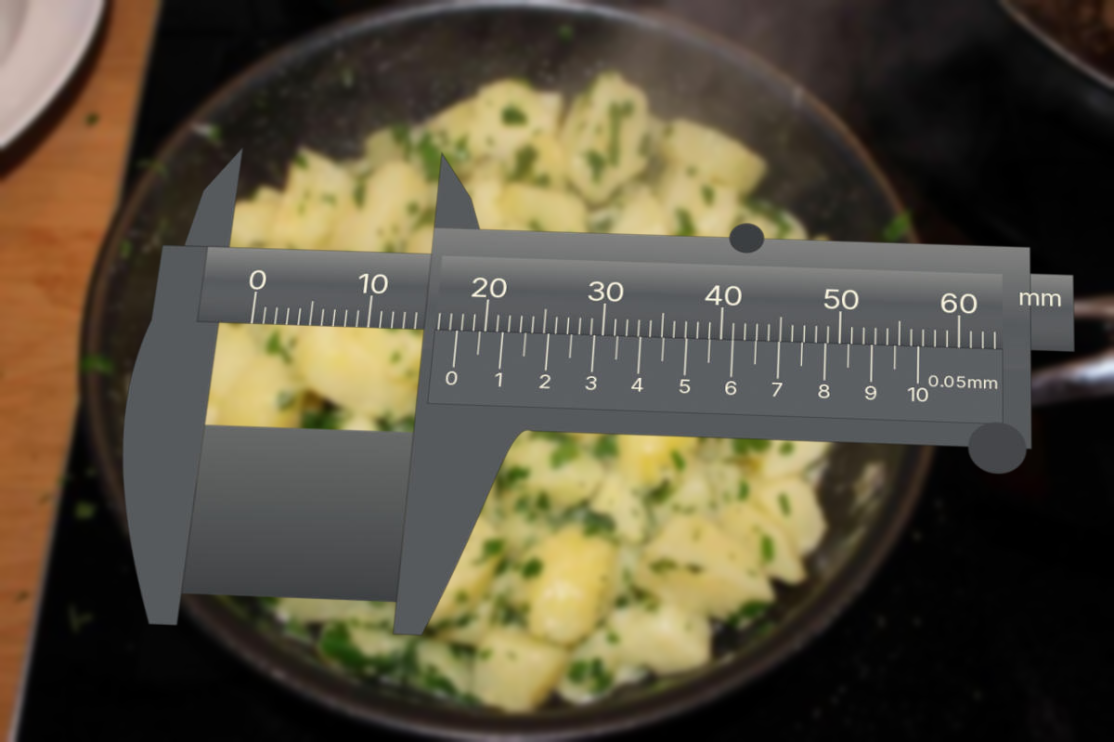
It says 17.6; mm
